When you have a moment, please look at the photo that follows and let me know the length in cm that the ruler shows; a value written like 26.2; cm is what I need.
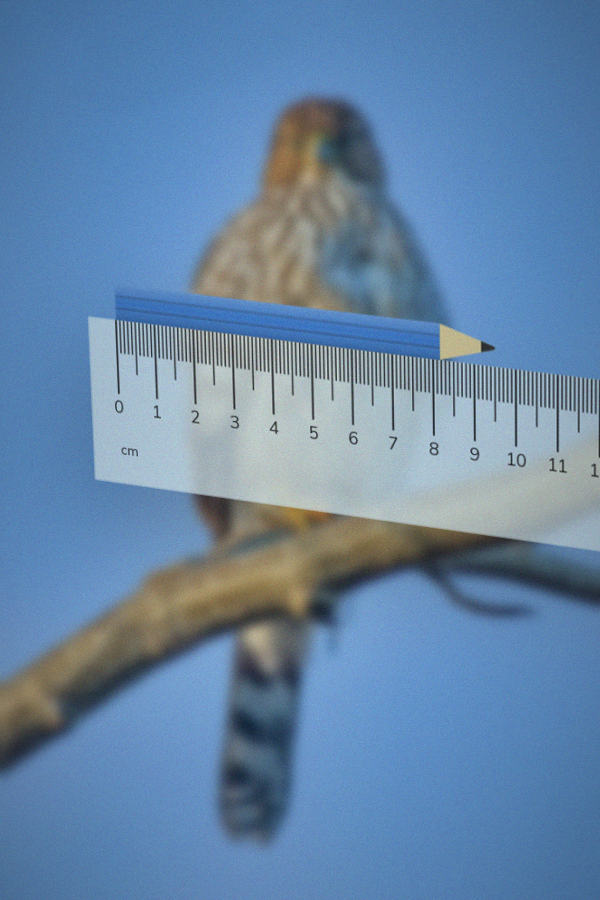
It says 9.5; cm
